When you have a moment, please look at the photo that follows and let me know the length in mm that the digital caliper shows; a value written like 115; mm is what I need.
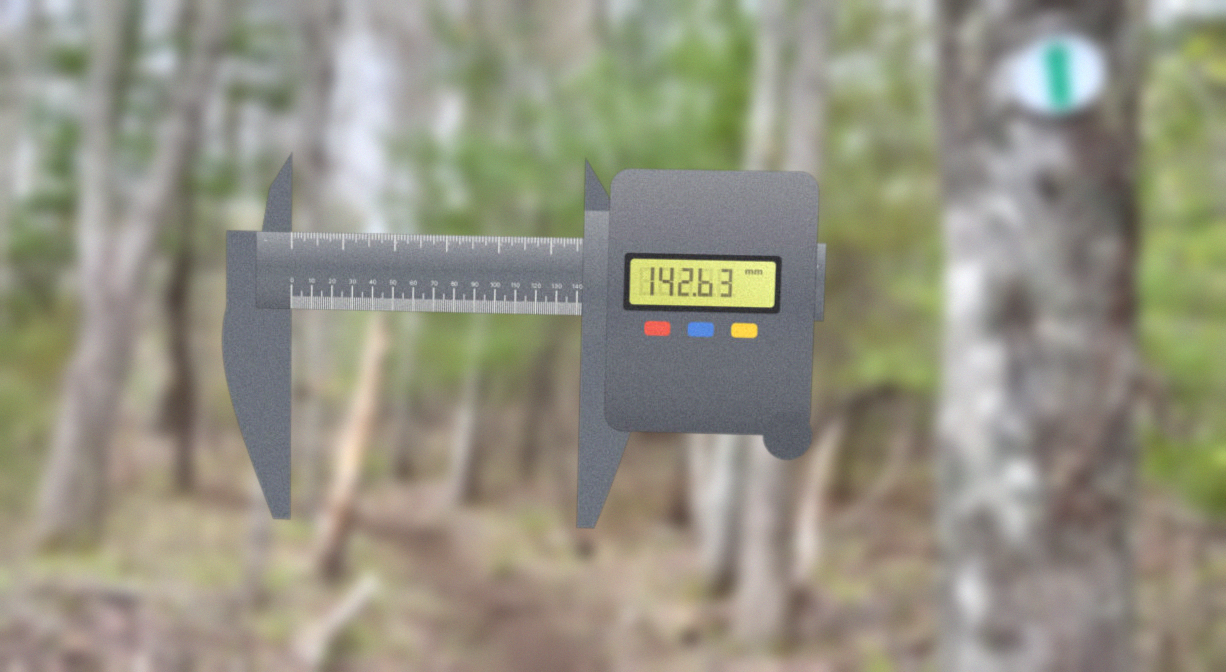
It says 142.63; mm
